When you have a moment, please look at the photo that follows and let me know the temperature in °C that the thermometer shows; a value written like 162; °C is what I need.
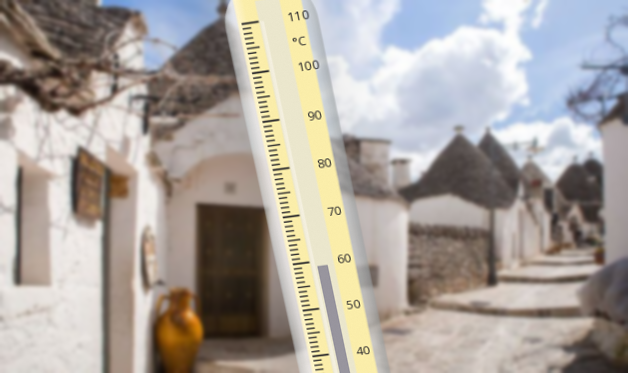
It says 59; °C
